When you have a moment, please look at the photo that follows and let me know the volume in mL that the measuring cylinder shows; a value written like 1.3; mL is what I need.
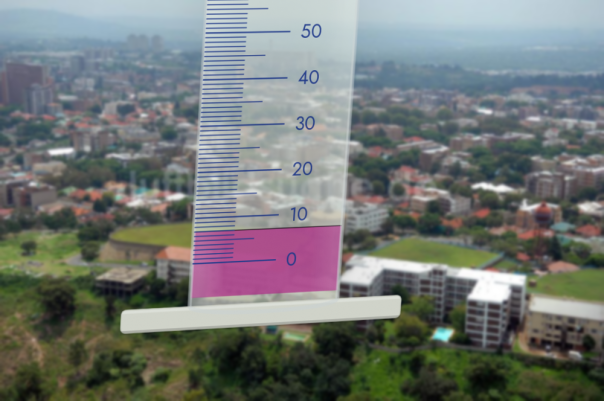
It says 7; mL
